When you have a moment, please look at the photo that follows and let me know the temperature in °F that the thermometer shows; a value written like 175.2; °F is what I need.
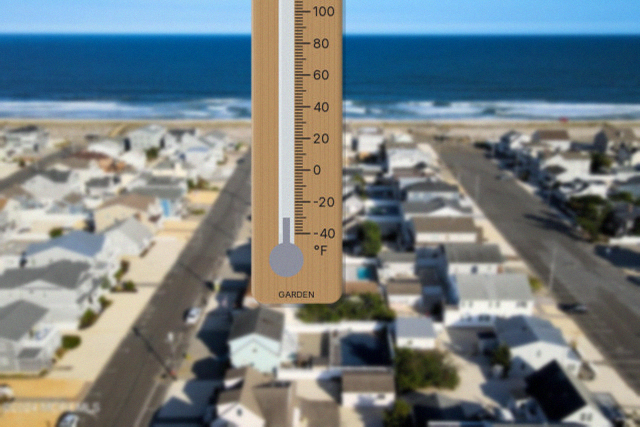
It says -30; °F
